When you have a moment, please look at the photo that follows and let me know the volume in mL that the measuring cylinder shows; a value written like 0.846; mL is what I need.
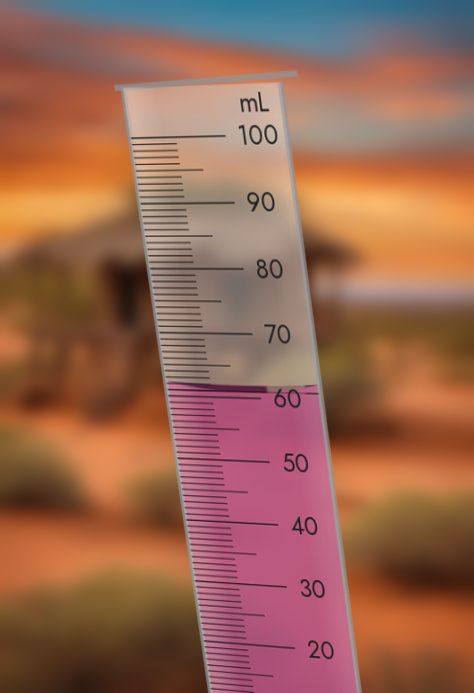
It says 61; mL
